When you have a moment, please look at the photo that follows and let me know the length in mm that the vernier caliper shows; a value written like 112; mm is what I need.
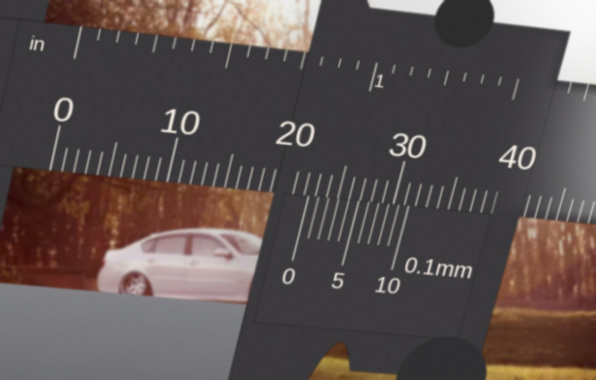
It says 22.4; mm
